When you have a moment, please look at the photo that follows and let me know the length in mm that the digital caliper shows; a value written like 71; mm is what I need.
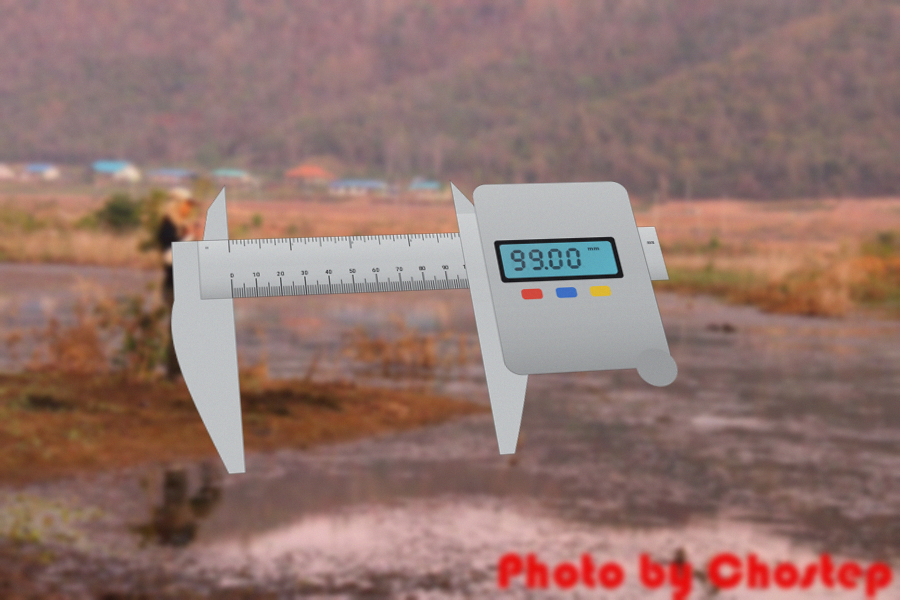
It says 99.00; mm
